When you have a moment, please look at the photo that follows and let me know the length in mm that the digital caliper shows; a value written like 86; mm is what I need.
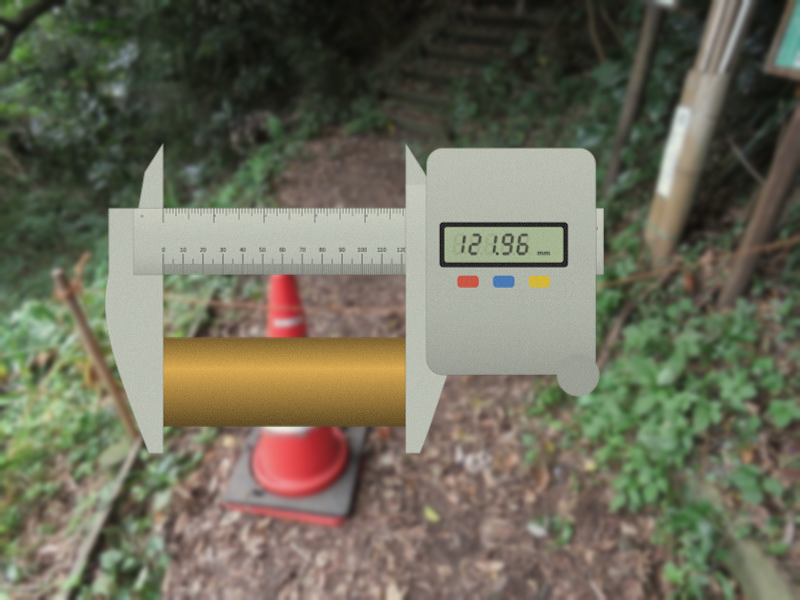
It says 121.96; mm
